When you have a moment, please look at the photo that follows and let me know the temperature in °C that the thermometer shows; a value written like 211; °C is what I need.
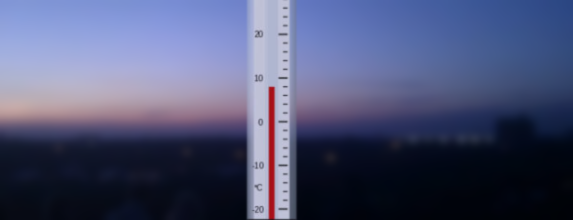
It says 8; °C
